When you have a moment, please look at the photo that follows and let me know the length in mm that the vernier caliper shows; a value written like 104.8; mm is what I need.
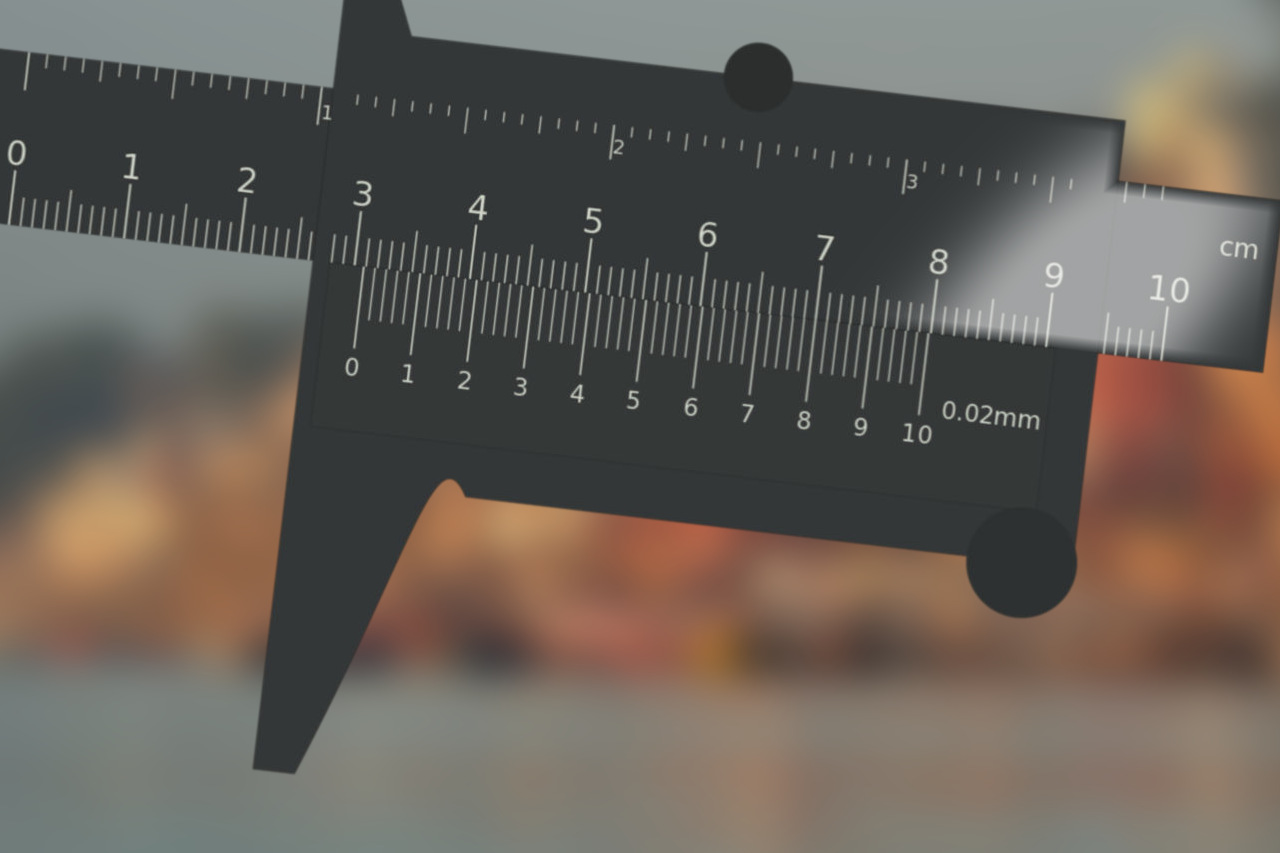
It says 30.8; mm
